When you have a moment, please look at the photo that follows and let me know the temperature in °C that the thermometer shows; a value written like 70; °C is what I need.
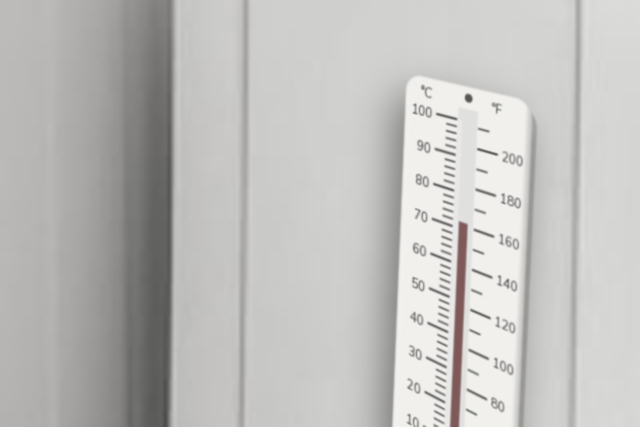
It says 72; °C
